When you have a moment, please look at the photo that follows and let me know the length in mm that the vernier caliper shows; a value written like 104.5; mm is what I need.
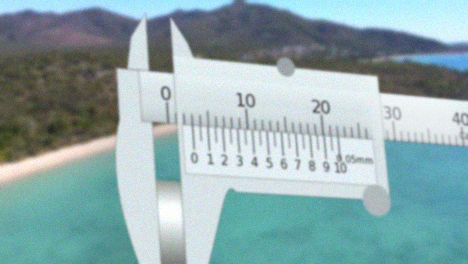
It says 3.0; mm
